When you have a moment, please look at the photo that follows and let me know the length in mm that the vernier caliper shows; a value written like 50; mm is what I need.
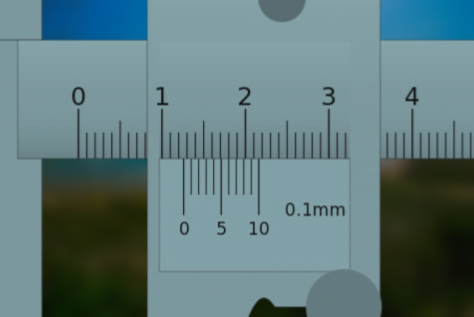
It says 12.6; mm
